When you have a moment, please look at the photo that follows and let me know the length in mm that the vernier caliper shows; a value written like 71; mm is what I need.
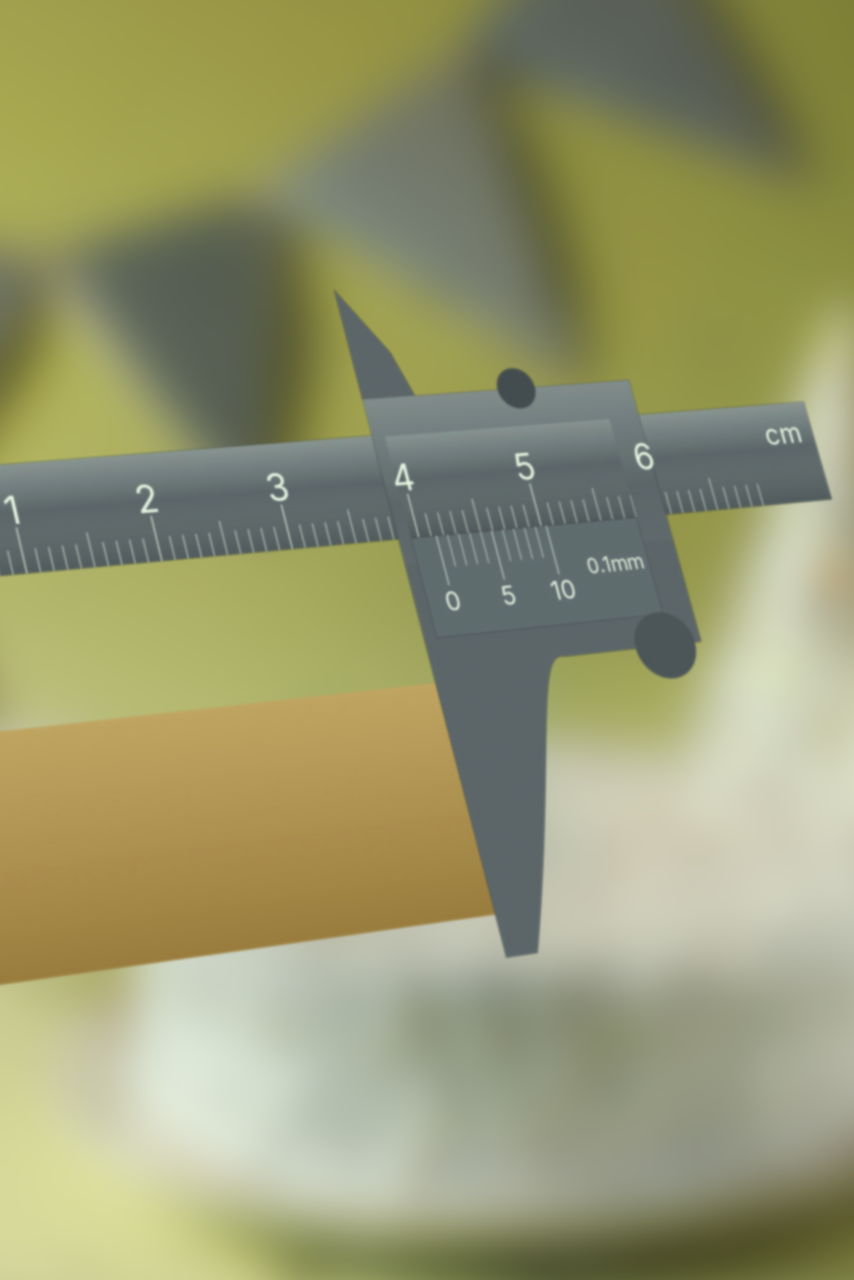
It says 41.4; mm
